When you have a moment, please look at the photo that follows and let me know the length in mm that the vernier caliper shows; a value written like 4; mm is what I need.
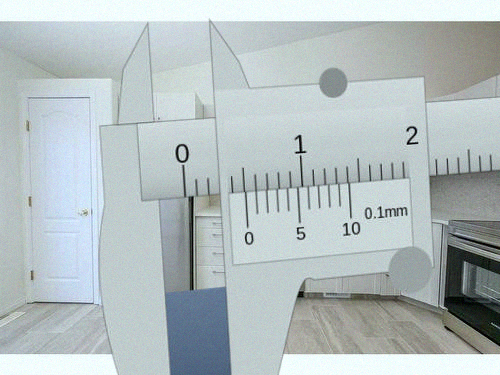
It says 5.1; mm
